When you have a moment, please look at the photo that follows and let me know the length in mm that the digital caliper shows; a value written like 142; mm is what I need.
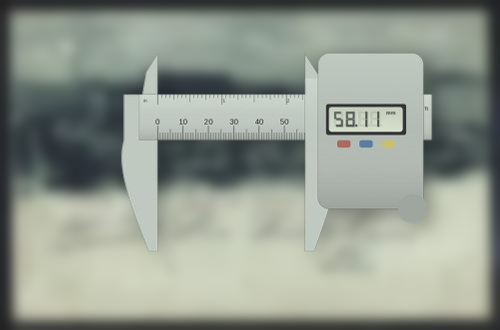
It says 58.11; mm
